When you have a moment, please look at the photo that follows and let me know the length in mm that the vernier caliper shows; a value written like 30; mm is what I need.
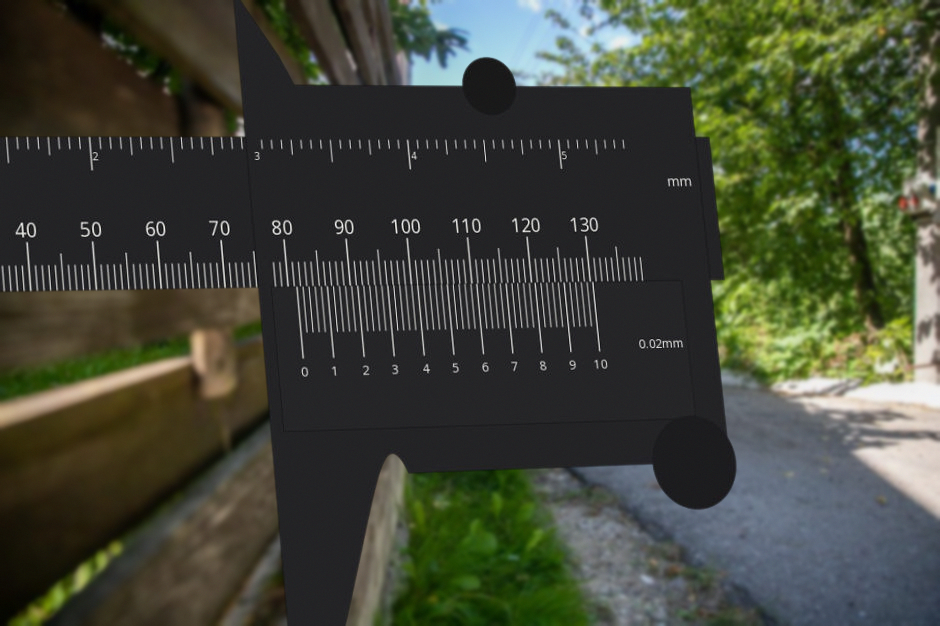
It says 81.4; mm
